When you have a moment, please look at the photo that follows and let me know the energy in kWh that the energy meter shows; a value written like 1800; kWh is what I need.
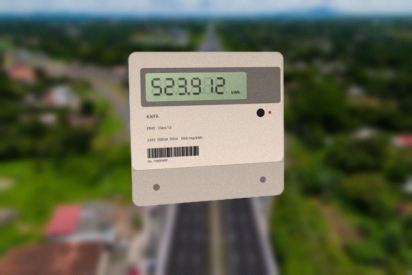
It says 523.912; kWh
